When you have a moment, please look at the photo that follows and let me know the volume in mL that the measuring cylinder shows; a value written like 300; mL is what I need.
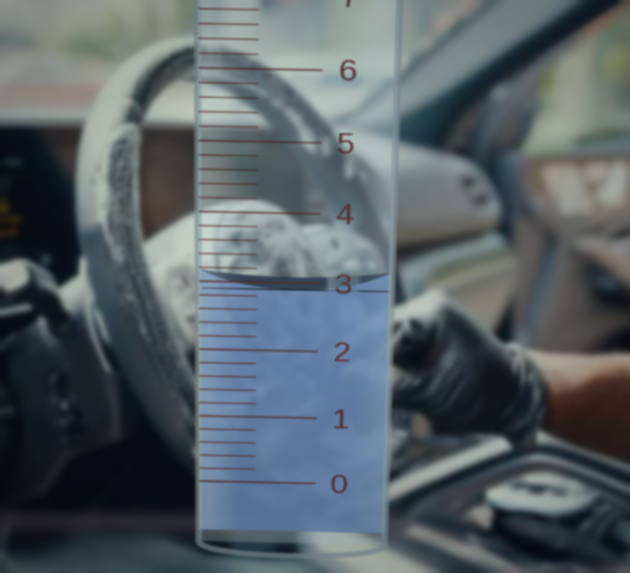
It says 2.9; mL
